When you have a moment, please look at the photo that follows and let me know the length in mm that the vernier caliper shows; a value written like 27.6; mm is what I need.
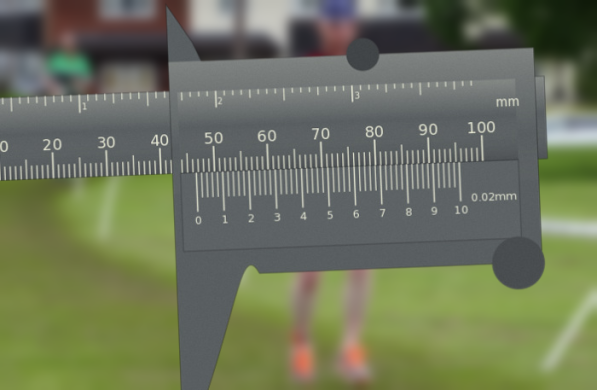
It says 46.6; mm
